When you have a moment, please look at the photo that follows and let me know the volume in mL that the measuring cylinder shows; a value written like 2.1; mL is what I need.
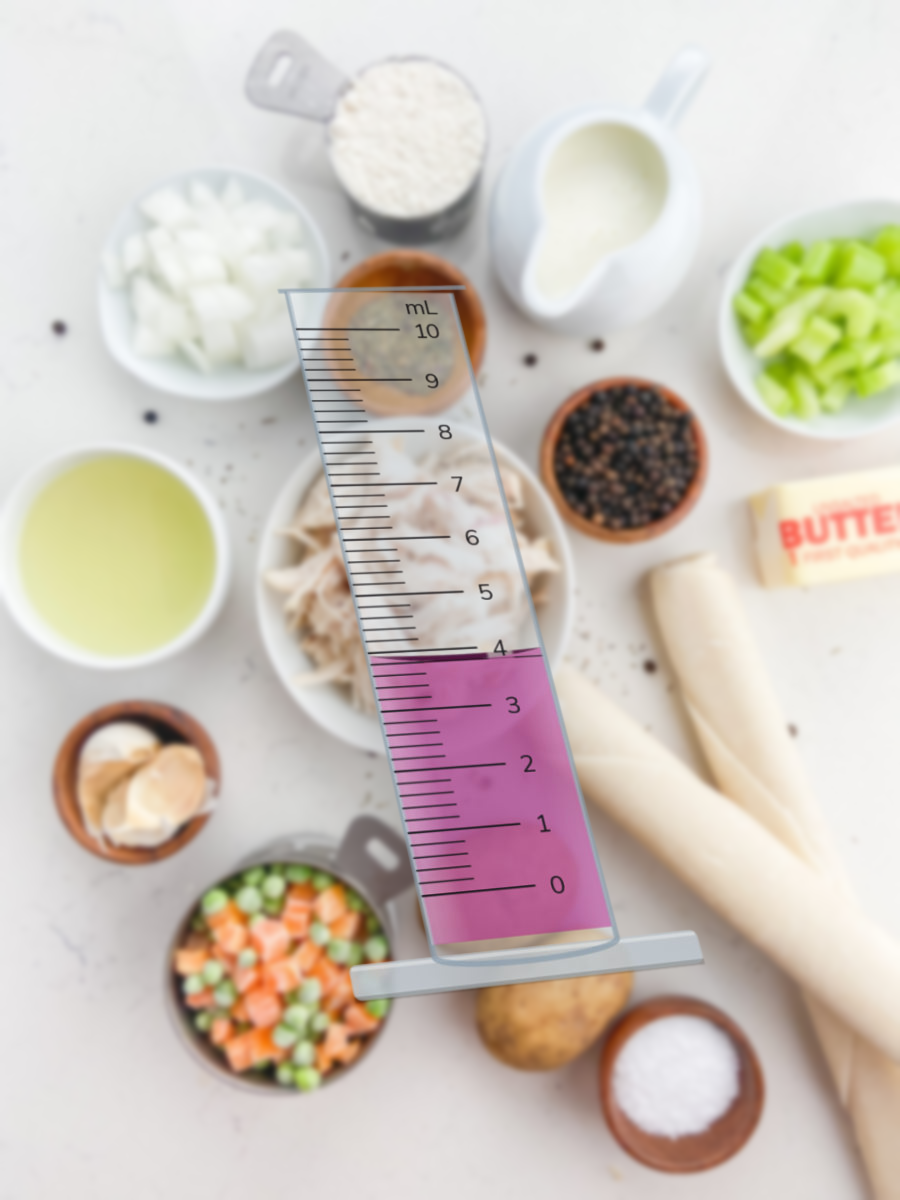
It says 3.8; mL
